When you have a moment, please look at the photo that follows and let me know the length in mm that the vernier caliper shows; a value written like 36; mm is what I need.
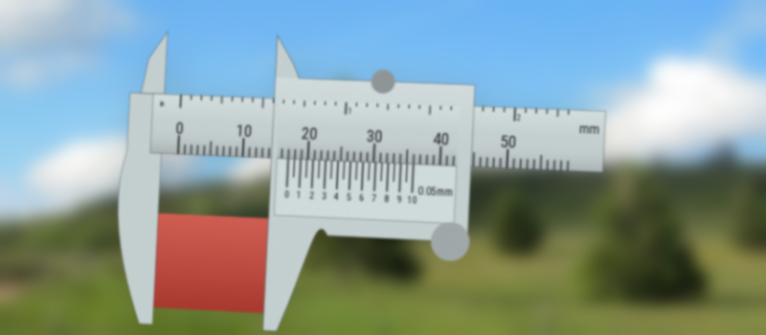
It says 17.0; mm
